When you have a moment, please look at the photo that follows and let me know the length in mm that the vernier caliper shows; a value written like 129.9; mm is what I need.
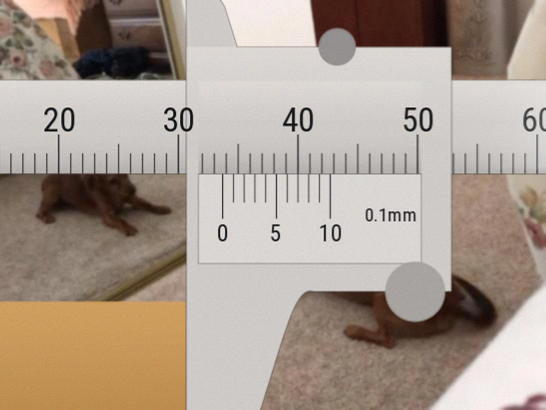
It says 33.7; mm
